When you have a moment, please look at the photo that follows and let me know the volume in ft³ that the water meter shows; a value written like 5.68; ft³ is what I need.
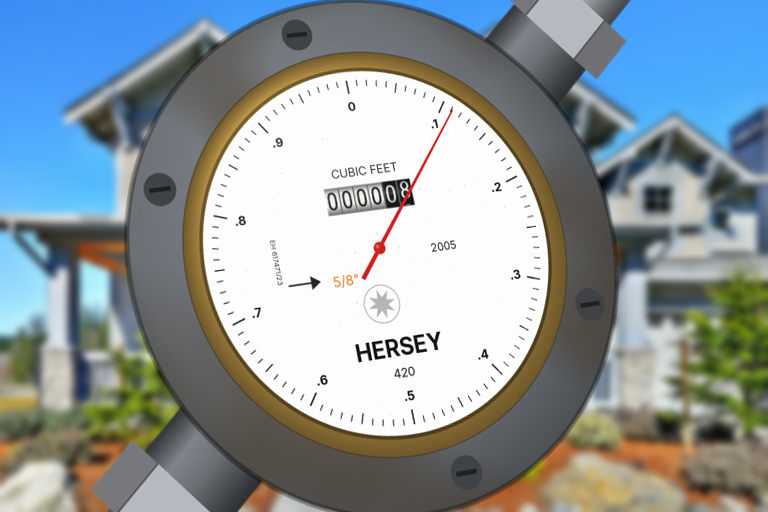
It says 8.11; ft³
